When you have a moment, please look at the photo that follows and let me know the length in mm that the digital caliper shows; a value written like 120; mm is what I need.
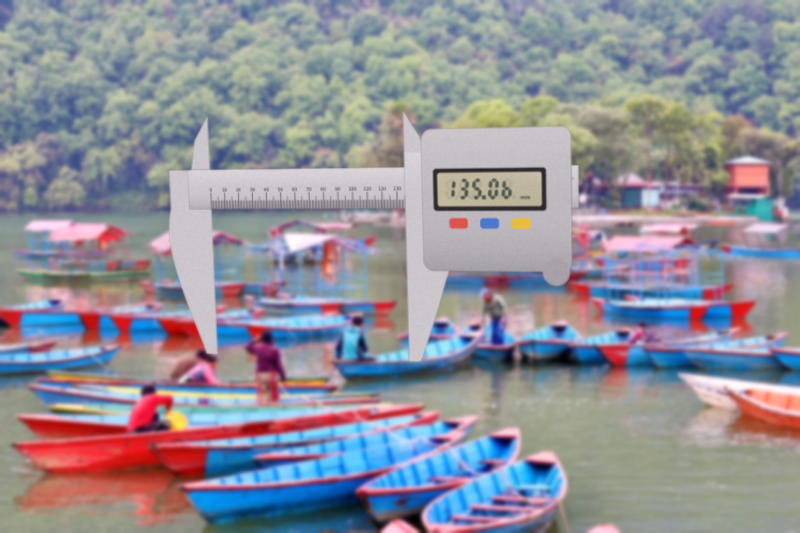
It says 135.06; mm
